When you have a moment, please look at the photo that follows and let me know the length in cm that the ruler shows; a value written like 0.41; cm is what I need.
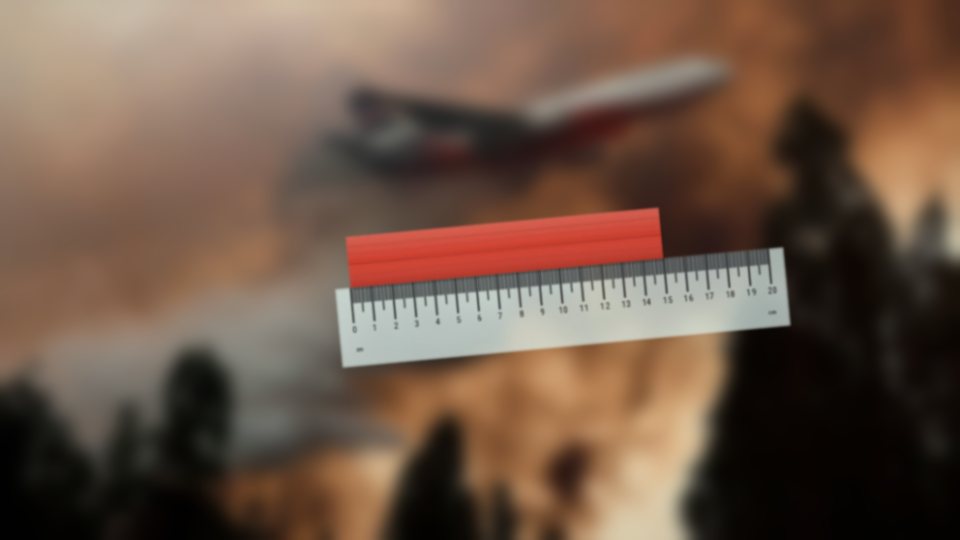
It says 15; cm
